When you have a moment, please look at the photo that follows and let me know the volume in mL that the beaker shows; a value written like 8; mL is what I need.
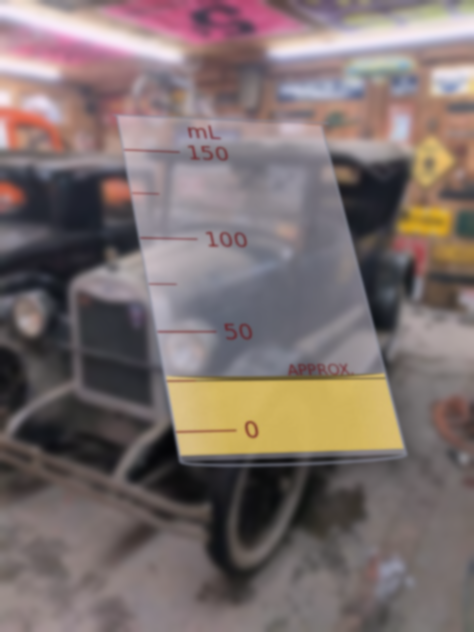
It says 25; mL
